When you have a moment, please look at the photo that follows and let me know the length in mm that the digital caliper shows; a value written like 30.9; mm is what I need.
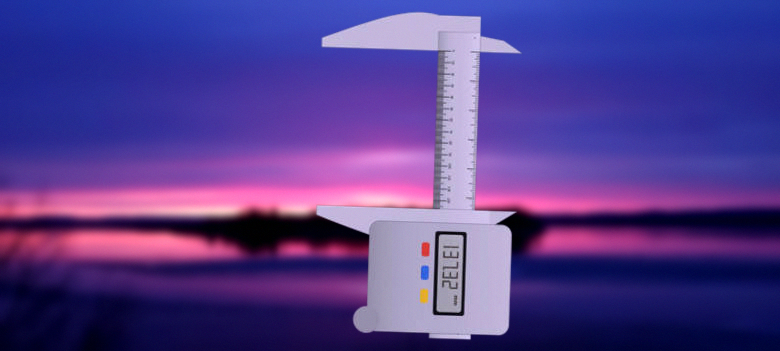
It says 137.32; mm
